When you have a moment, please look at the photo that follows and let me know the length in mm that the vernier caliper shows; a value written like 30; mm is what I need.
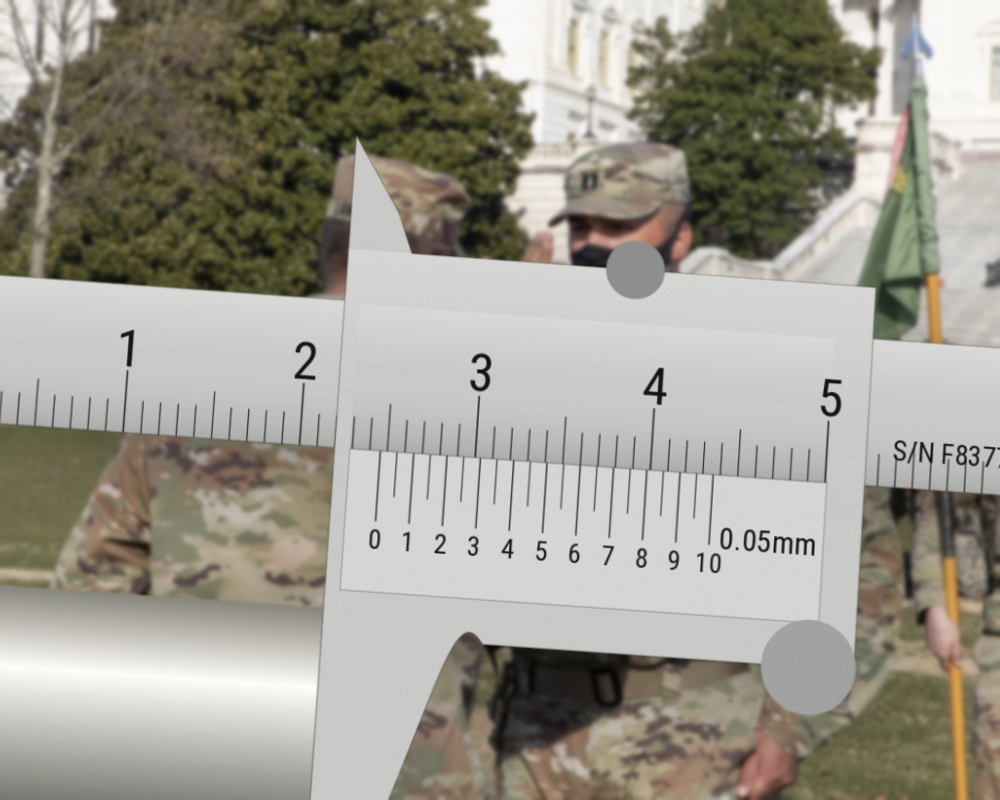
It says 24.6; mm
